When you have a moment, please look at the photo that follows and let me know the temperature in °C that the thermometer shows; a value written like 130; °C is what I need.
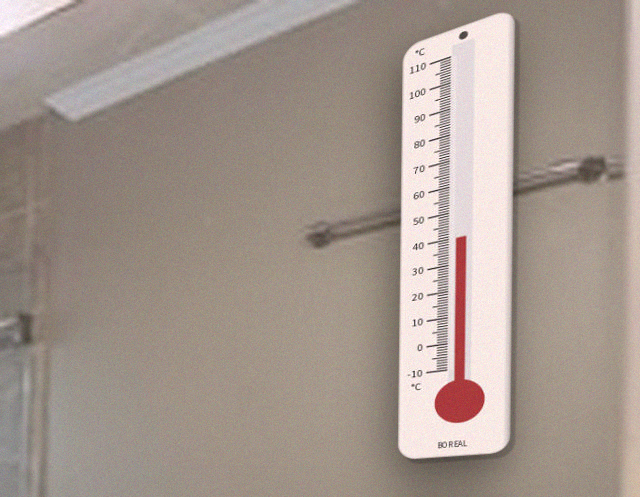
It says 40; °C
